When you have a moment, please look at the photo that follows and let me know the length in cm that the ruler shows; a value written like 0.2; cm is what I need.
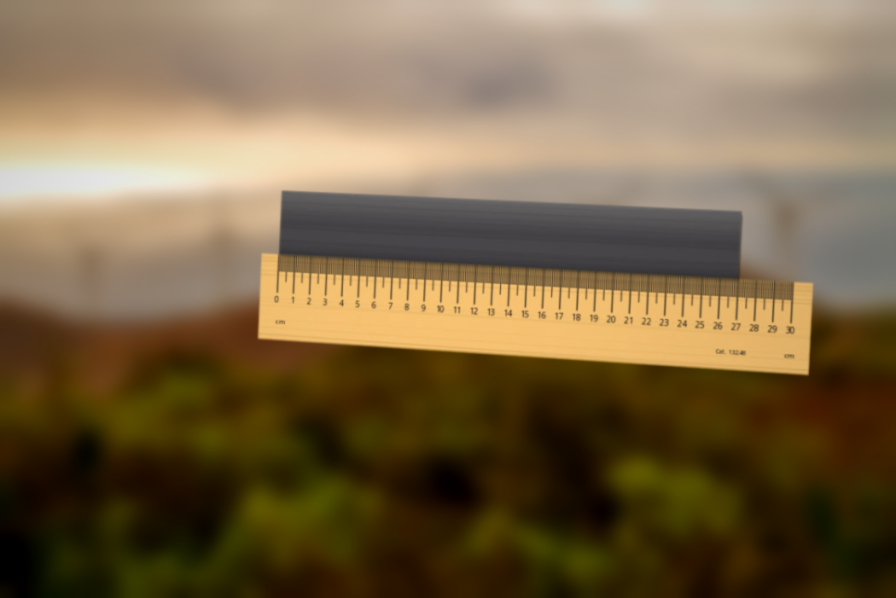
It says 27; cm
